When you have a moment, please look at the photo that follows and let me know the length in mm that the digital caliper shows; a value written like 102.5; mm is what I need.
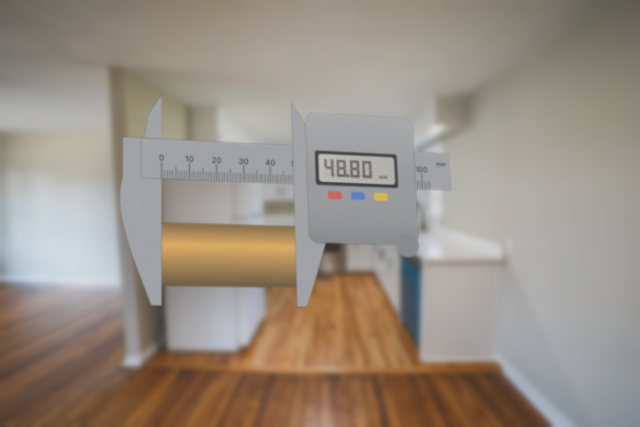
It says 48.80; mm
